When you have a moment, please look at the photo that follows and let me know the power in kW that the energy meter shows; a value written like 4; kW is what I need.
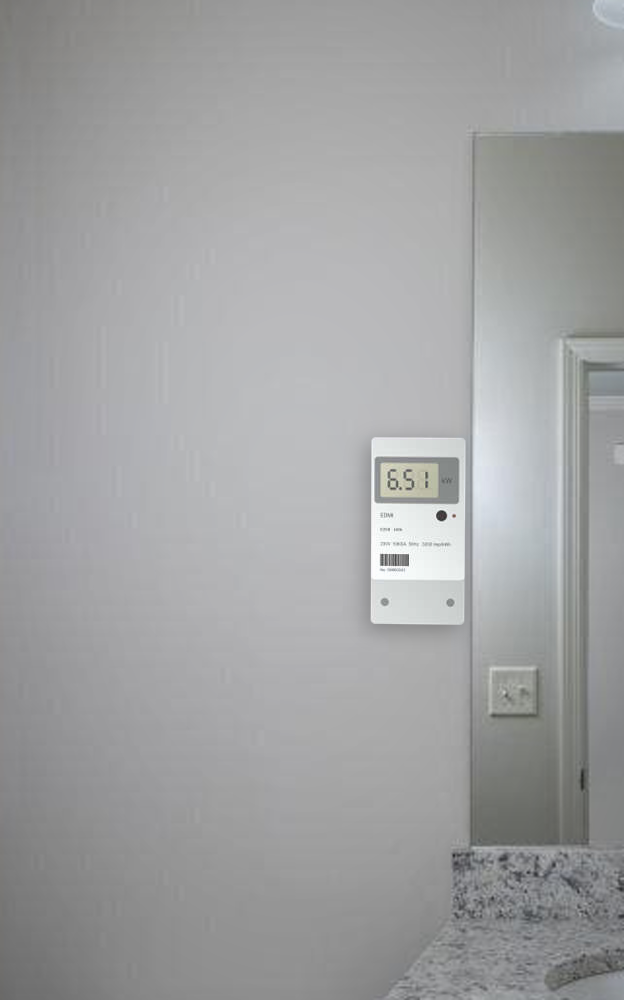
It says 6.51; kW
